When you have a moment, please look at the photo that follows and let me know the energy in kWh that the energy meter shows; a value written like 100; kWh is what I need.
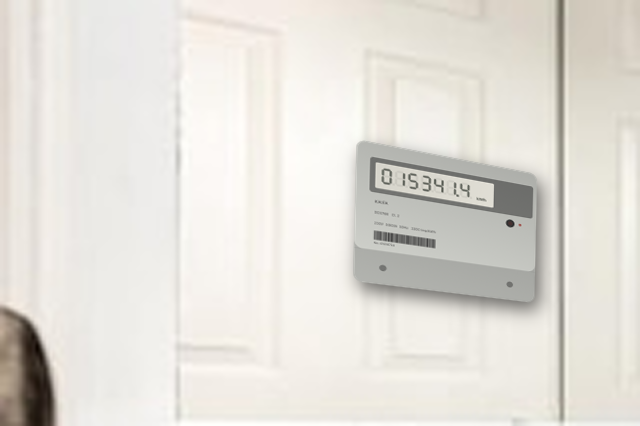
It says 15341.4; kWh
